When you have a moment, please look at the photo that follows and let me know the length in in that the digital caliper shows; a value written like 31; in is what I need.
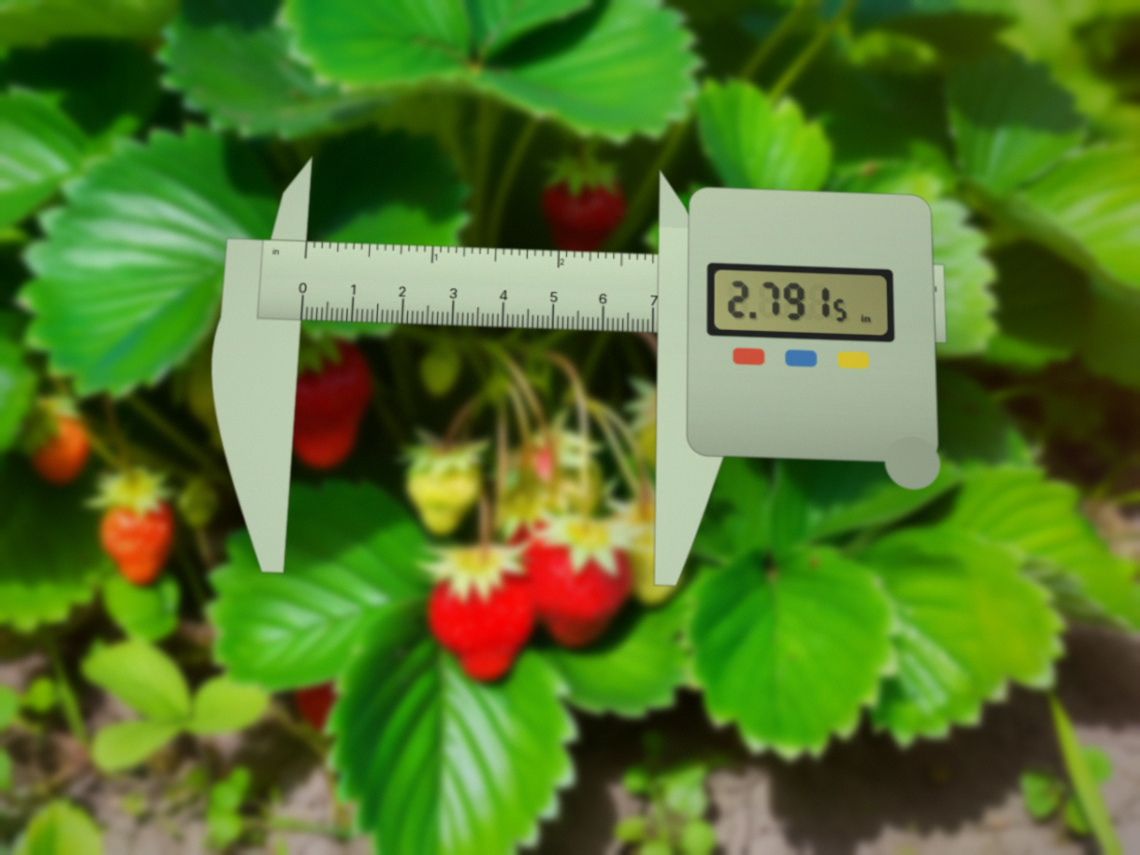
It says 2.7915; in
